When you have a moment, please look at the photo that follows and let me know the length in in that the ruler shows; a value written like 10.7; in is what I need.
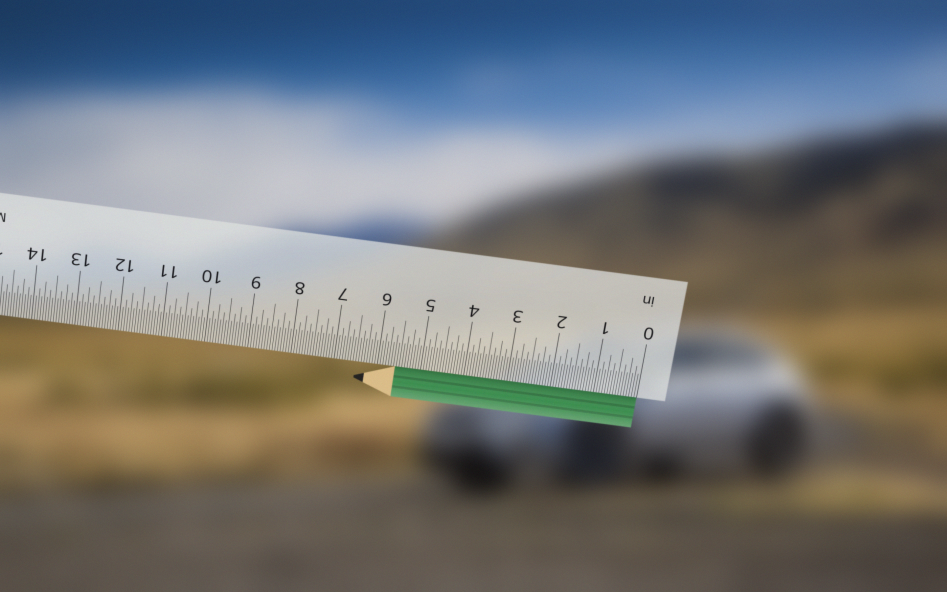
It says 6.5; in
